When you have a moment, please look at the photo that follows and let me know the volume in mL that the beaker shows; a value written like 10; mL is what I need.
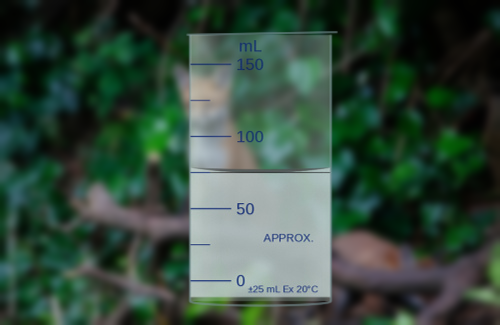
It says 75; mL
